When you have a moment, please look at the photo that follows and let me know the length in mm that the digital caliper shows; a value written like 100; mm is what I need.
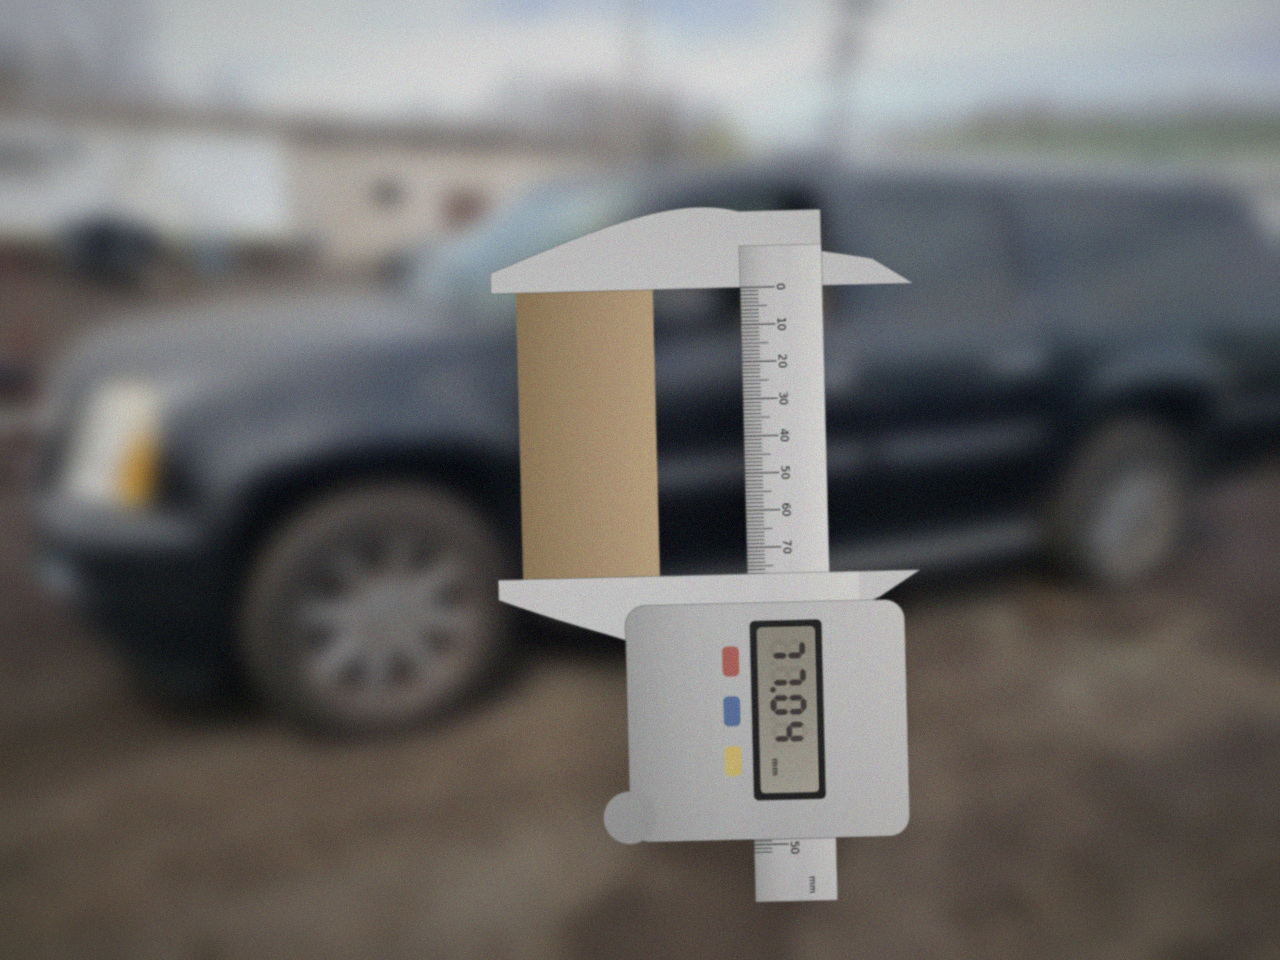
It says 77.04; mm
